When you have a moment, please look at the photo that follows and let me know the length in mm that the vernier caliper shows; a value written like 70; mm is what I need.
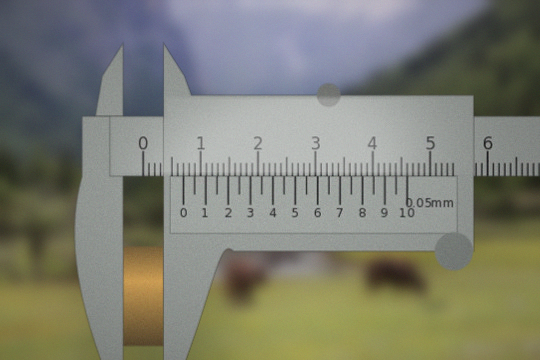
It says 7.0; mm
